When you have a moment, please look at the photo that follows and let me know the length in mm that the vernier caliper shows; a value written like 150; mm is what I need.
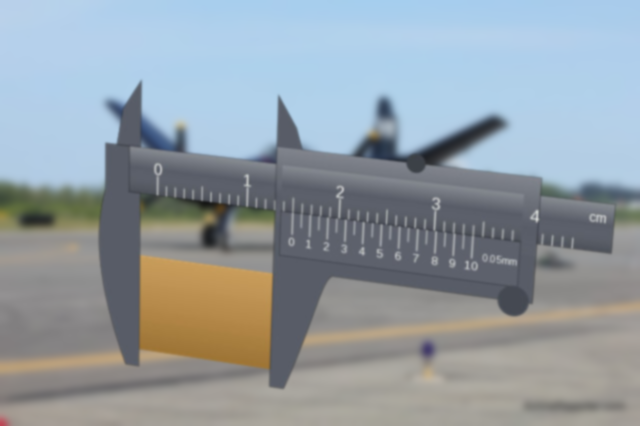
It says 15.0; mm
